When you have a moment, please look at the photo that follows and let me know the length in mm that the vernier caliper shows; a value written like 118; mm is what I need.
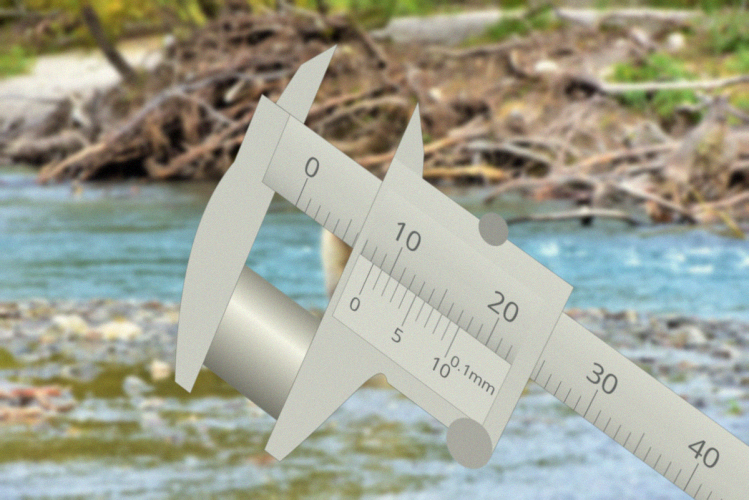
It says 8.3; mm
